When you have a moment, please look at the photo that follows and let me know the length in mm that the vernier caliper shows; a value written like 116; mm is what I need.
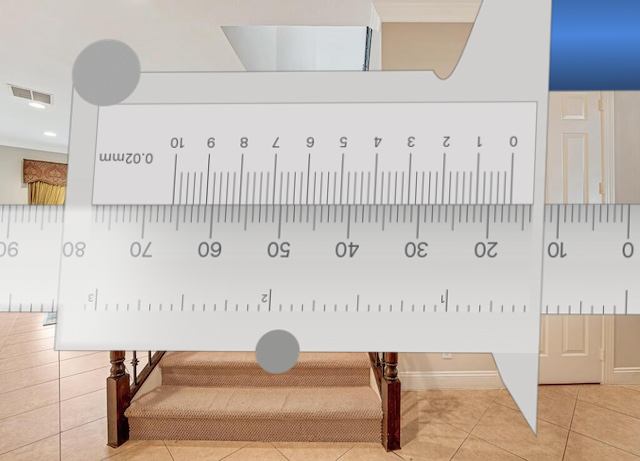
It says 16.8; mm
